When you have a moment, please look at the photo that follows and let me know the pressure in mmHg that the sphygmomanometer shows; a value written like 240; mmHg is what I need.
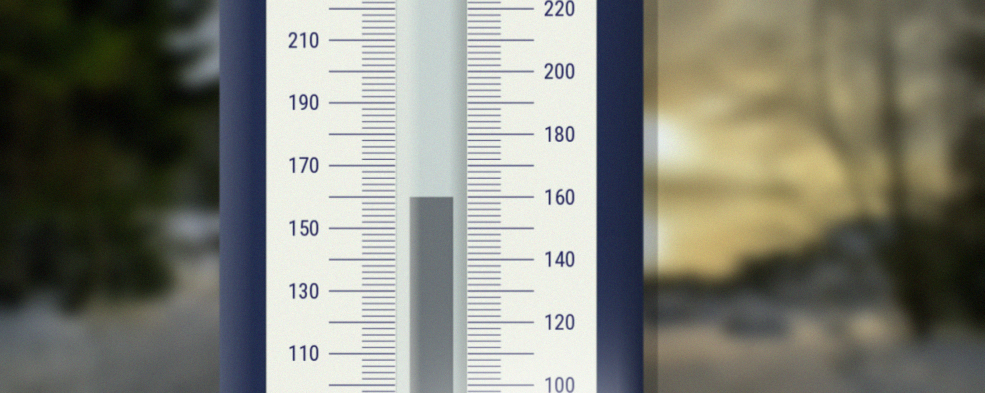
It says 160; mmHg
